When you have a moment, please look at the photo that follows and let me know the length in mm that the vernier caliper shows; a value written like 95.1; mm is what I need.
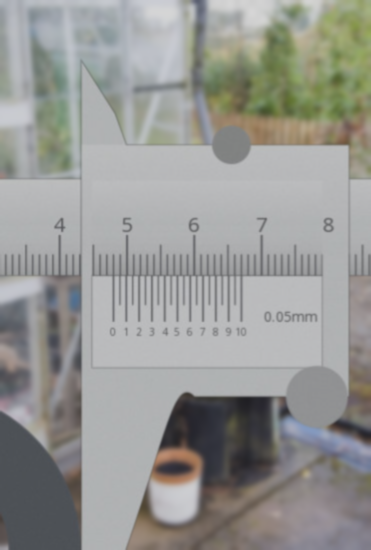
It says 48.0; mm
